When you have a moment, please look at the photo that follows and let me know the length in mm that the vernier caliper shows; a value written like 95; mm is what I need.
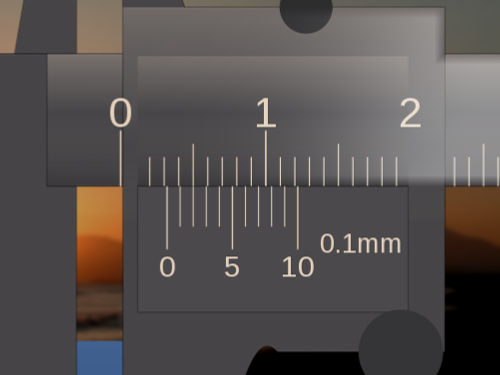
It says 3.2; mm
